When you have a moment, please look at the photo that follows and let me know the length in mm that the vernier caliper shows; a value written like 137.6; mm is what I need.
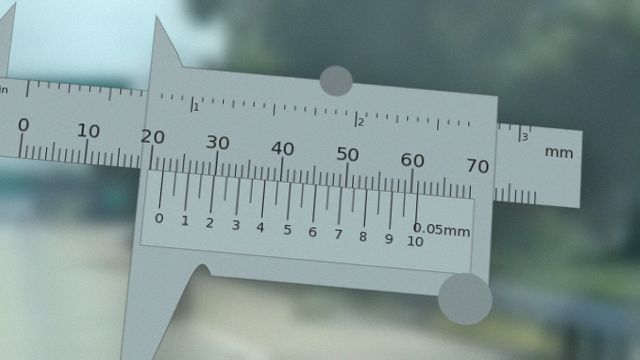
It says 22.0; mm
